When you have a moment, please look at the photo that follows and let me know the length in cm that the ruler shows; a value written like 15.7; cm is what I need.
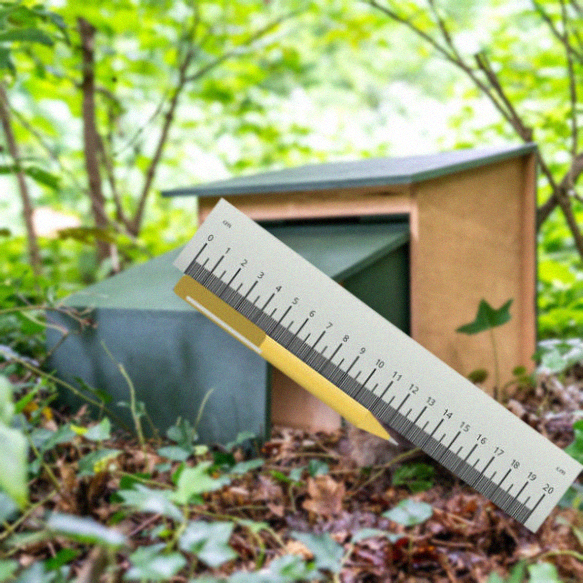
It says 13; cm
